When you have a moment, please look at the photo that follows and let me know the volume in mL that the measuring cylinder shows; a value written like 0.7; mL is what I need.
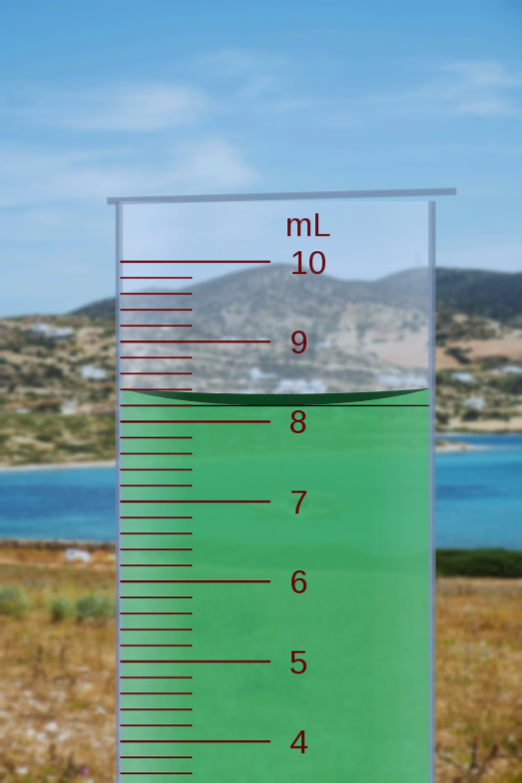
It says 8.2; mL
